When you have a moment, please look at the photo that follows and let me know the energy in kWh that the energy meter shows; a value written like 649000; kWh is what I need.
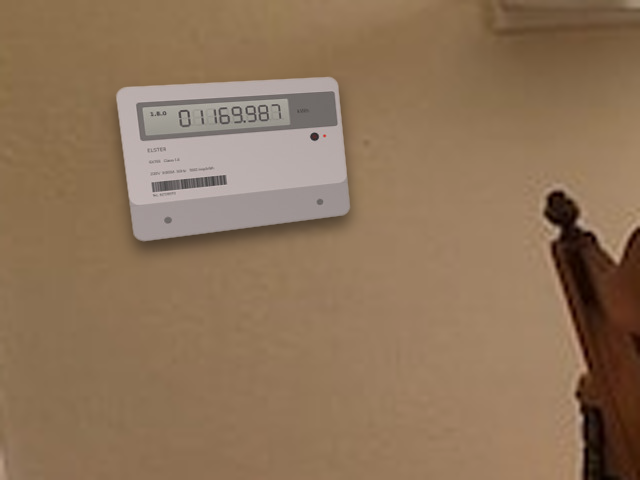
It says 1169.987; kWh
